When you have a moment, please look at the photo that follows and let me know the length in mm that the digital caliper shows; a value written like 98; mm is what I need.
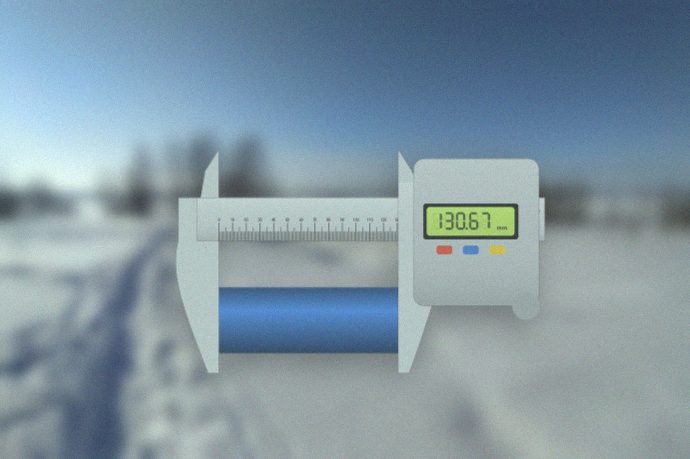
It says 130.67; mm
